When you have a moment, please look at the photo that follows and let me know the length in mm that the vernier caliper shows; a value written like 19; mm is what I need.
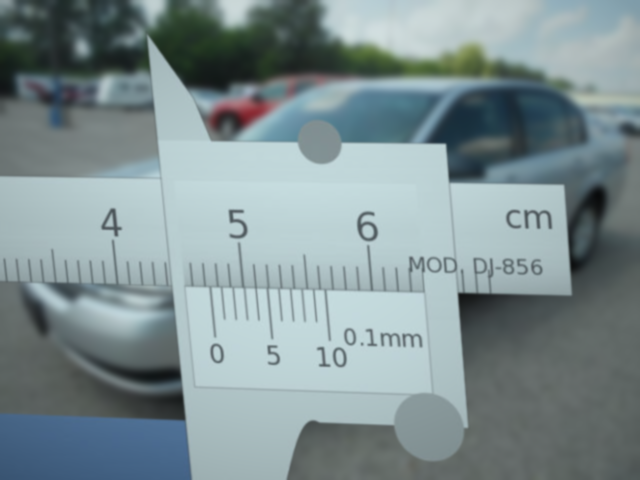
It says 47.4; mm
